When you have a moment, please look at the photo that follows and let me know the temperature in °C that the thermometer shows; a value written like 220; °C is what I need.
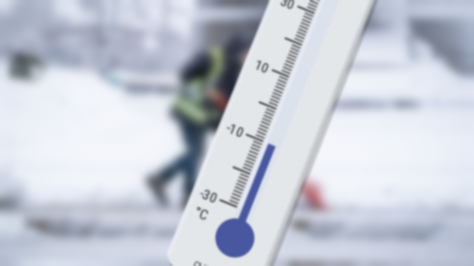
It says -10; °C
